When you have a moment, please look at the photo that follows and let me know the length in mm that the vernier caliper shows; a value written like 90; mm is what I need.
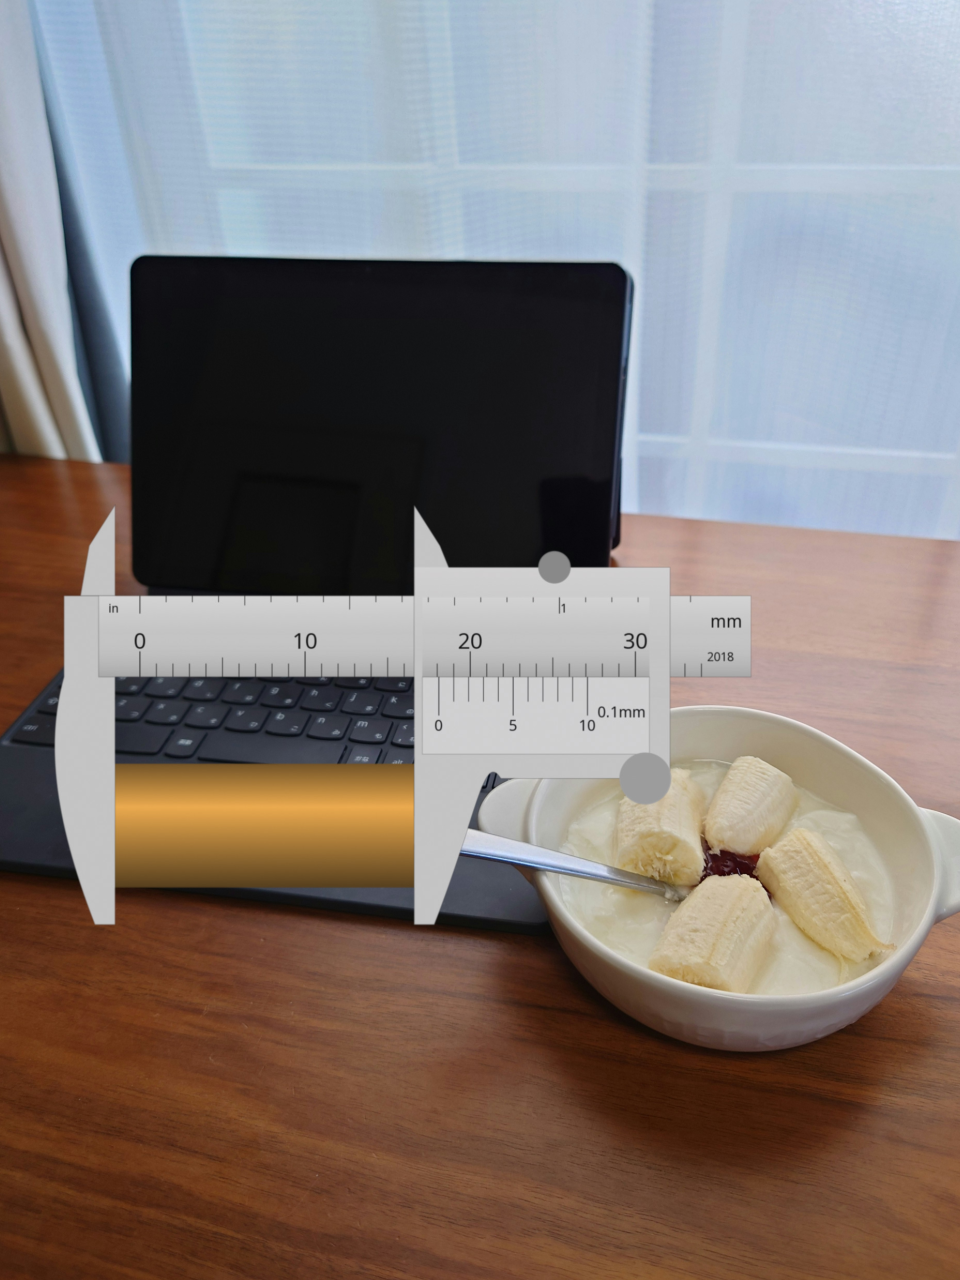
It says 18.1; mm
